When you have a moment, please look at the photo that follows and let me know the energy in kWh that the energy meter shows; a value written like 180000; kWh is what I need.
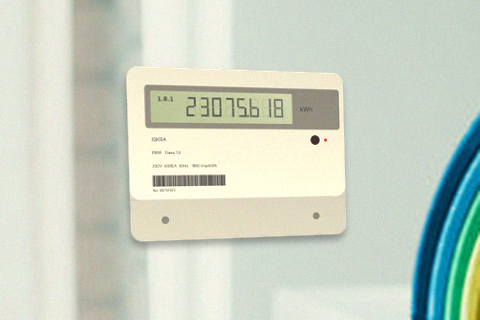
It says 23075.618; kWh
